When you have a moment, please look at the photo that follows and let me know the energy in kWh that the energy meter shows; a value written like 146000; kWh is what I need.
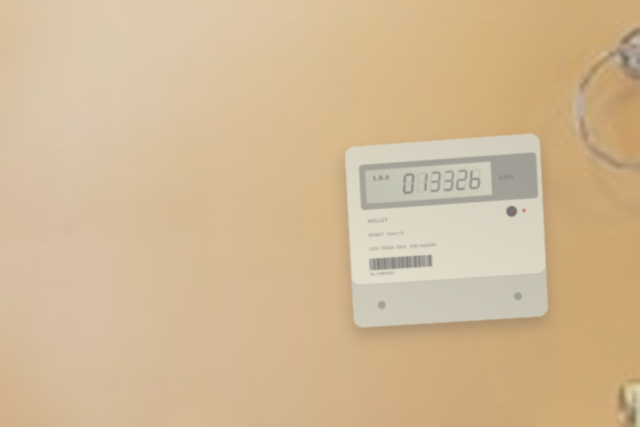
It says 13326; kWh
